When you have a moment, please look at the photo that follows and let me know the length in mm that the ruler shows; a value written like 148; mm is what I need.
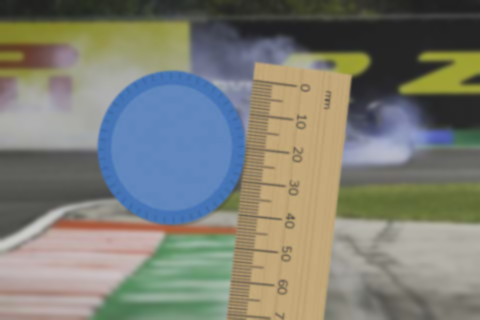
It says 45; mm
